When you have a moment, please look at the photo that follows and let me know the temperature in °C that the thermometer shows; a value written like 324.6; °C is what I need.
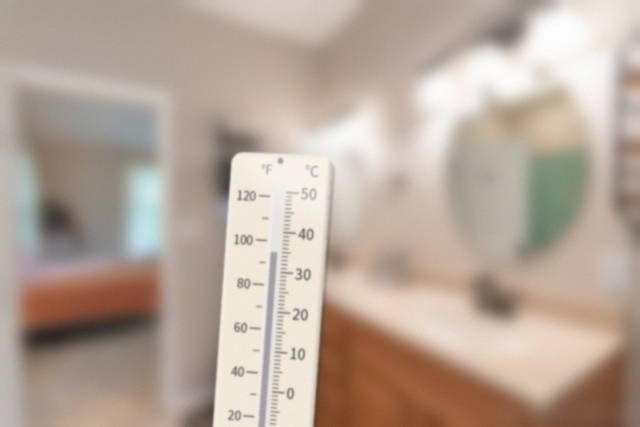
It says 35; °C
